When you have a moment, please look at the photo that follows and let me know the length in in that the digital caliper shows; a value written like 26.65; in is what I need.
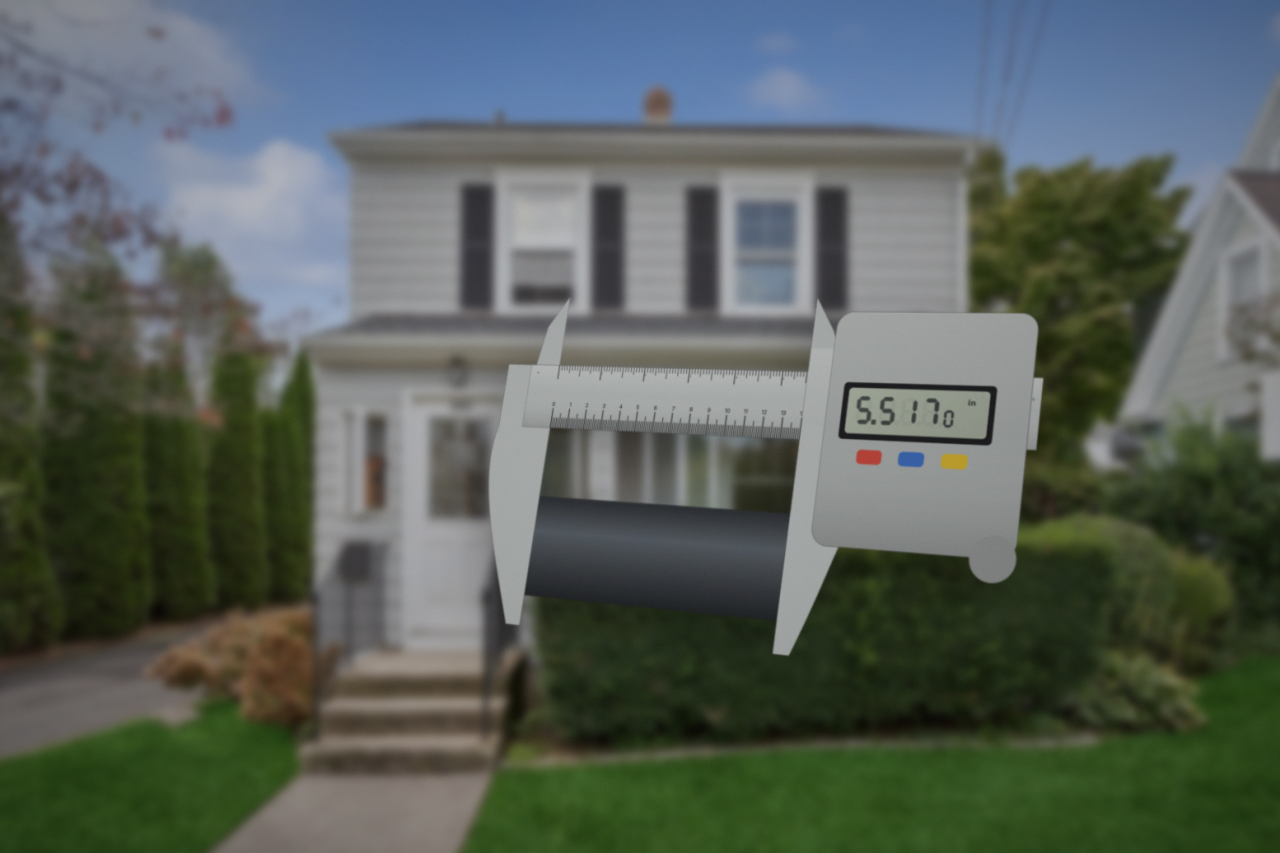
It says 5.5170; in
